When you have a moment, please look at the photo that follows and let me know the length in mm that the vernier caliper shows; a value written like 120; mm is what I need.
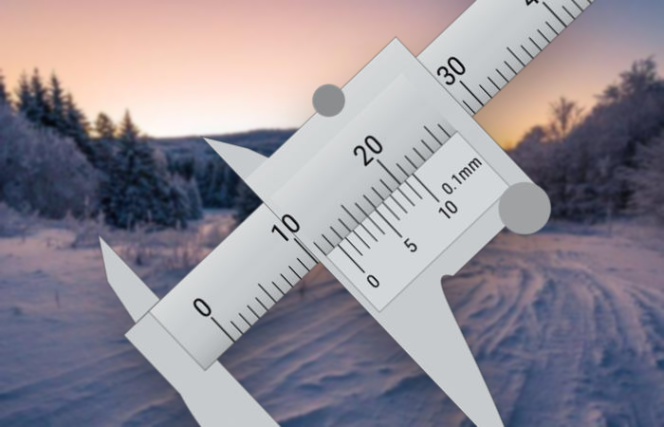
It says 12.4; mm
